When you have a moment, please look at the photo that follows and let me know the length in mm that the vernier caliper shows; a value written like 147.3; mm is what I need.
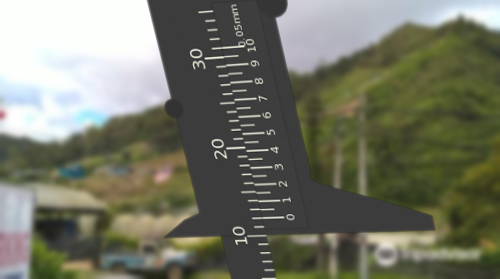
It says 12.0; mm
